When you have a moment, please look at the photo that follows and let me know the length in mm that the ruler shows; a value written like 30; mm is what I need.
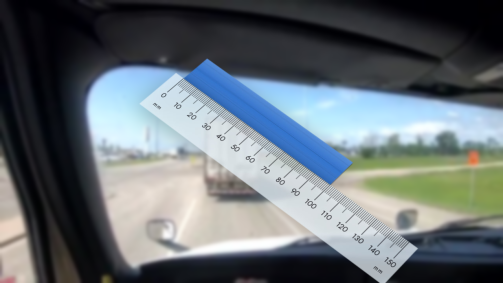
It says 100; mm
